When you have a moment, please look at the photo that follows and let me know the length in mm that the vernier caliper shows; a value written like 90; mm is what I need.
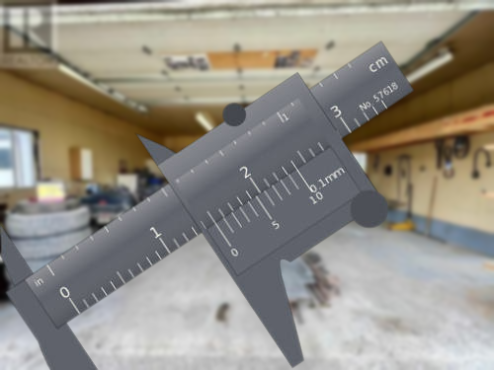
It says 15.0; mm
